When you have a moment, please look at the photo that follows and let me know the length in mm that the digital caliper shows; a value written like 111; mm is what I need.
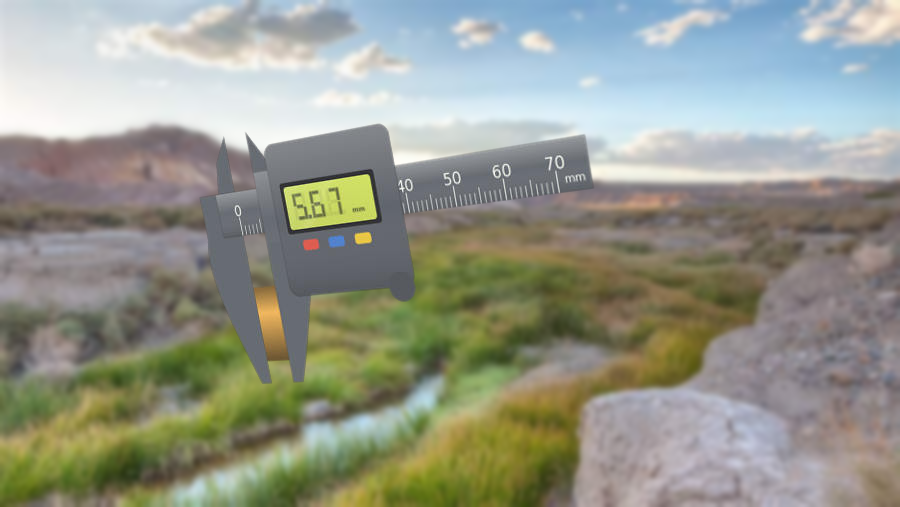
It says 5.67; mm
